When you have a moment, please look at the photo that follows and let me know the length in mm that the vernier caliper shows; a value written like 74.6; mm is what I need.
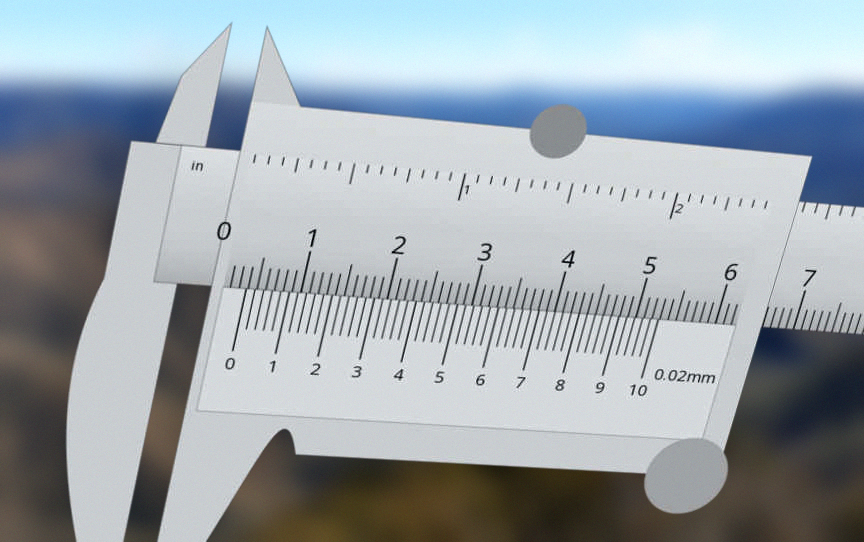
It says 3.8; mm
